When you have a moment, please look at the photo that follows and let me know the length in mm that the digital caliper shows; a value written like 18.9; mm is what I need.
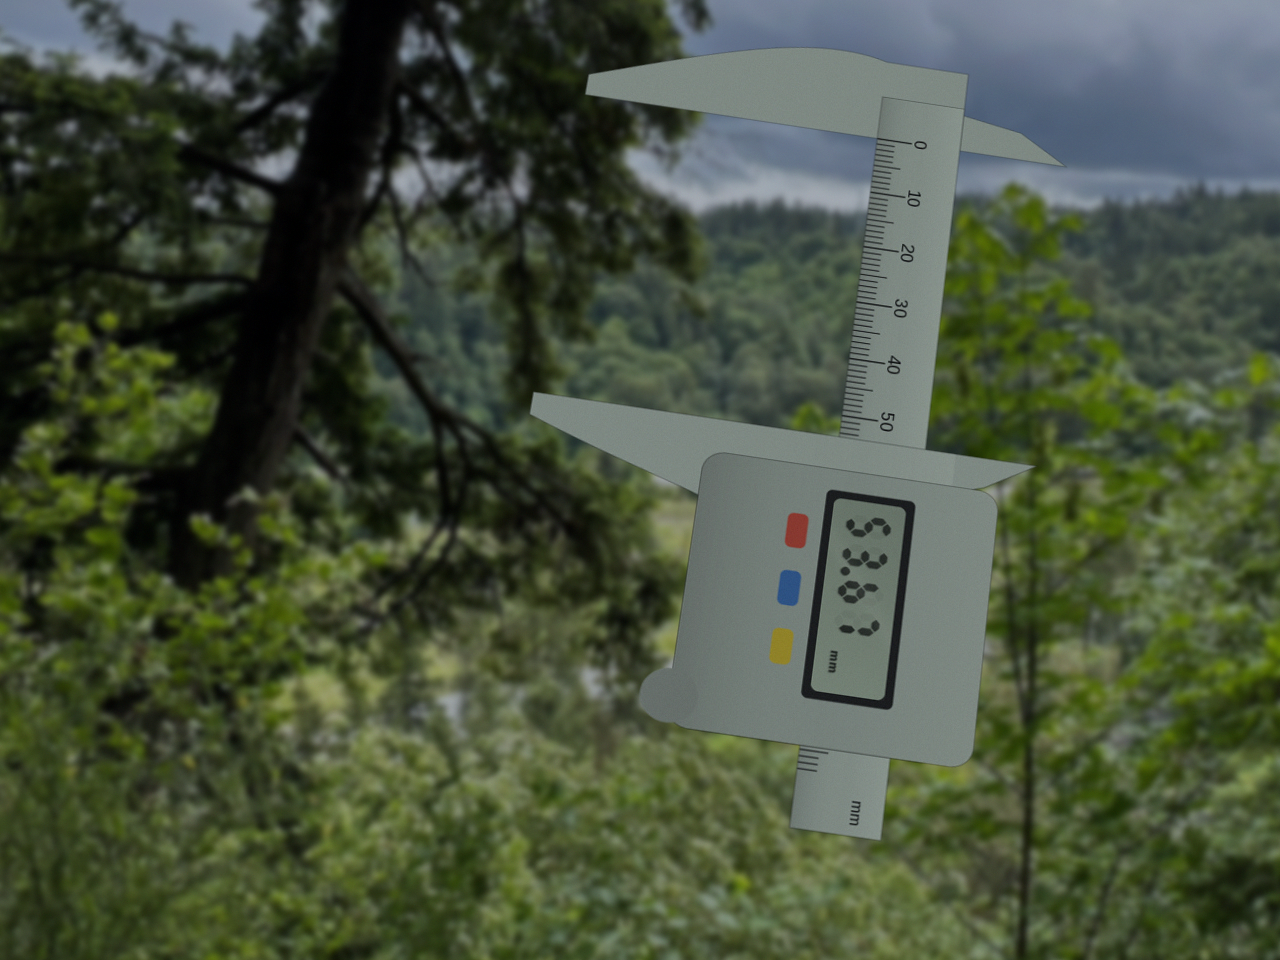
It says 53.67; mm
